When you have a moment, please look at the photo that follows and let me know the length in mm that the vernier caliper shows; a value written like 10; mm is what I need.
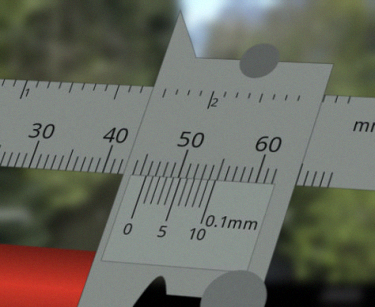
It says 45.8; mm
